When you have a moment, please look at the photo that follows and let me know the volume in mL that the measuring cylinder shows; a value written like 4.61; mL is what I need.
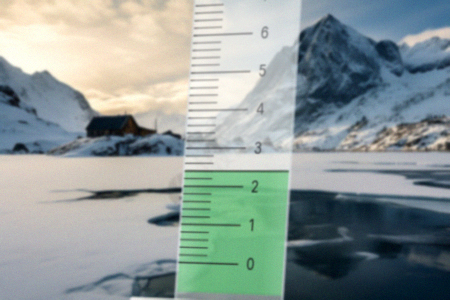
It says 2.4; mL
